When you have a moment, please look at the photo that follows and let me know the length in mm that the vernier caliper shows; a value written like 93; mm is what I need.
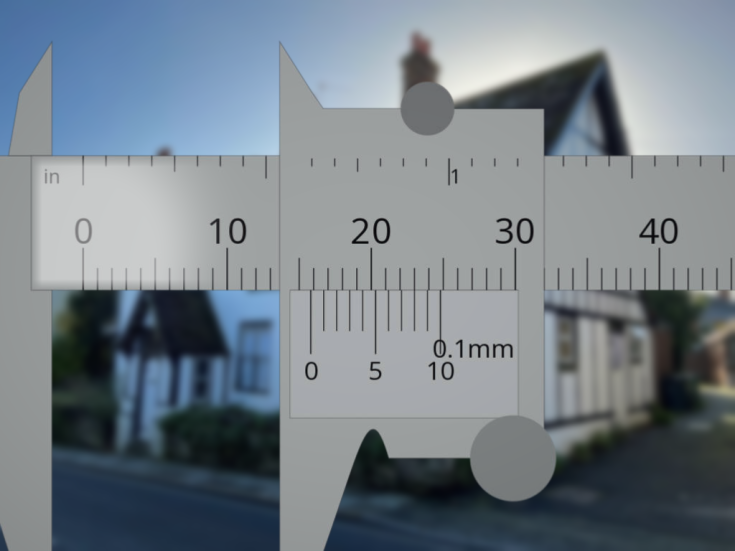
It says 15.8; mm
